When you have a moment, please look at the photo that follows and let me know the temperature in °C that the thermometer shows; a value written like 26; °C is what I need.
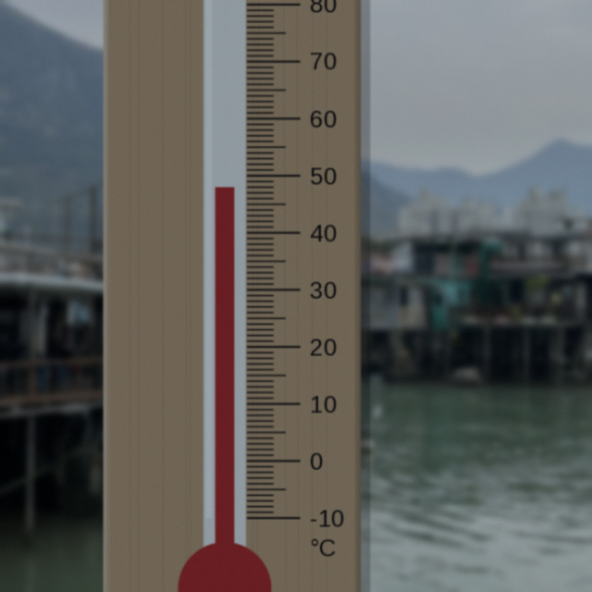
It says 48; °C
